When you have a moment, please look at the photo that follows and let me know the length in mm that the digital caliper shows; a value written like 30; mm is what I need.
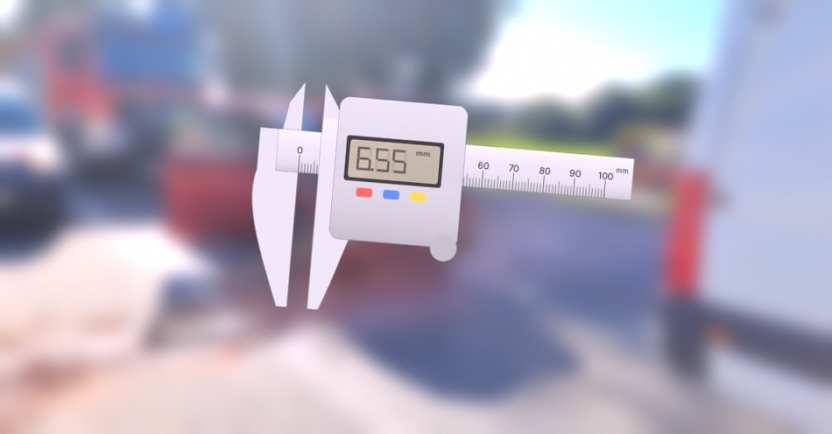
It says 6.55; mm
